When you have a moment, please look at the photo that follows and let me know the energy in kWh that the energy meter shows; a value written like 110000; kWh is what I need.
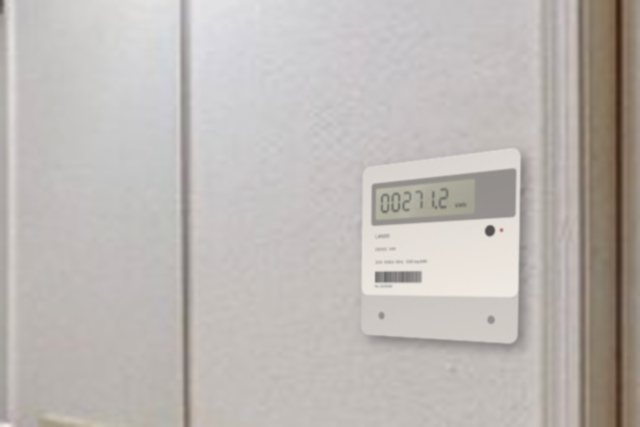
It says 271.2; kWh
